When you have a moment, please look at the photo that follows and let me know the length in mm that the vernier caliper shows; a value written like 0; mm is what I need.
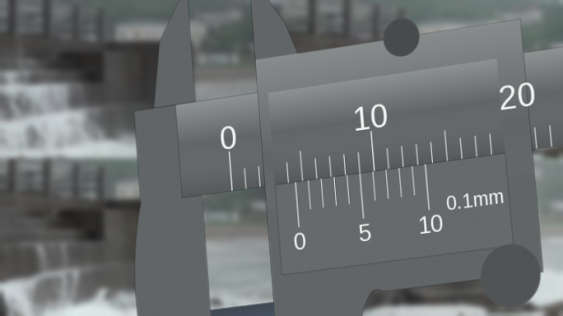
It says 4.5; mm
